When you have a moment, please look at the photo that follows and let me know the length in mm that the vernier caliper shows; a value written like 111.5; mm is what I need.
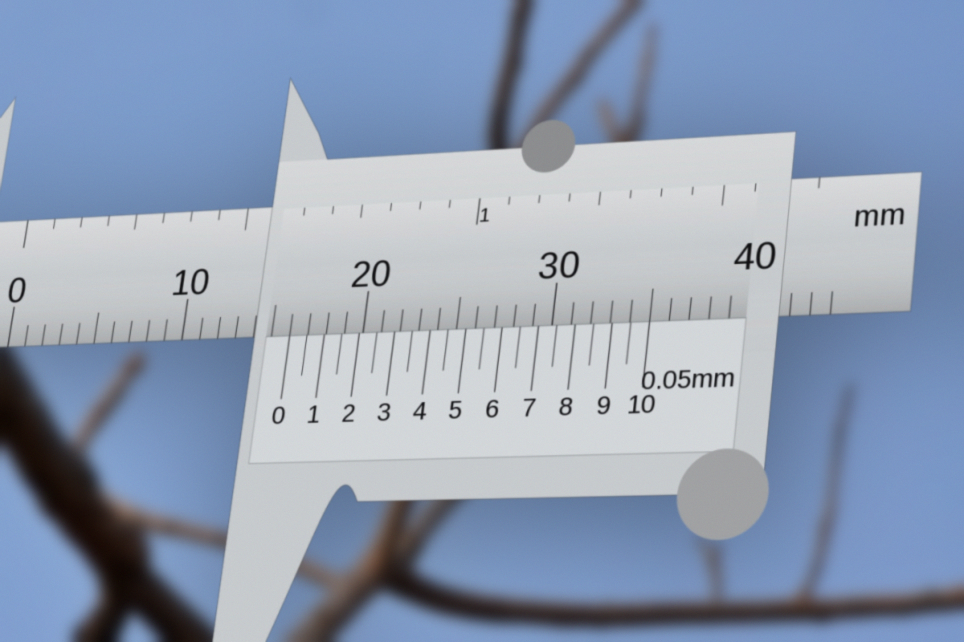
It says 16.0; mm
